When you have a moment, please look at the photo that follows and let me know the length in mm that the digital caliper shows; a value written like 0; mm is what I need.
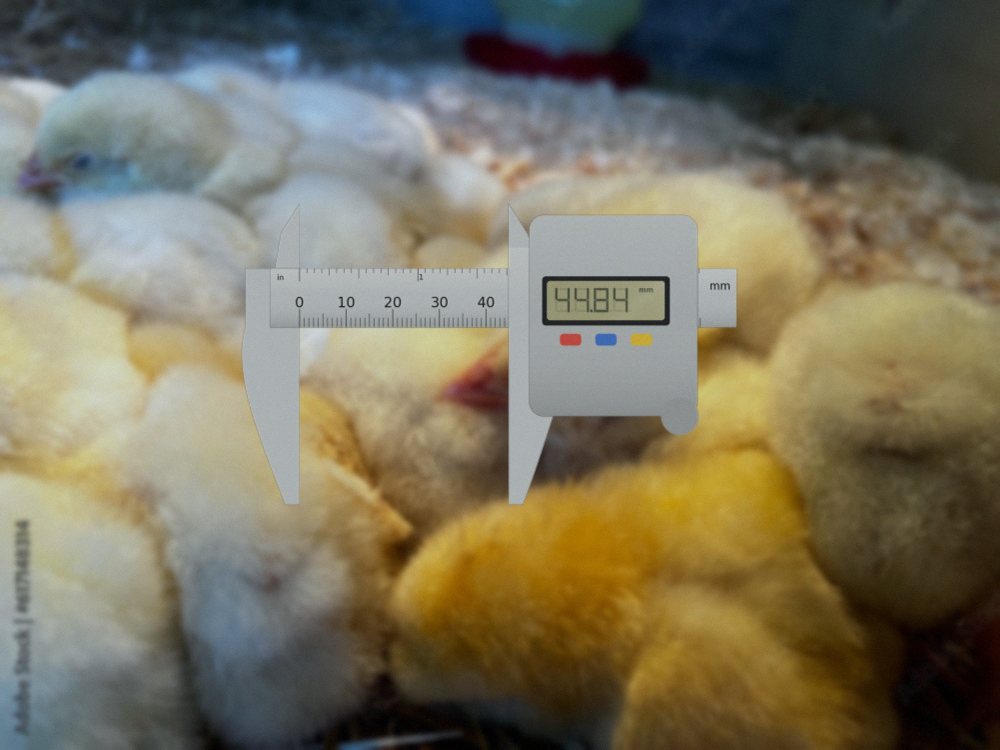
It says 44.84; mm
